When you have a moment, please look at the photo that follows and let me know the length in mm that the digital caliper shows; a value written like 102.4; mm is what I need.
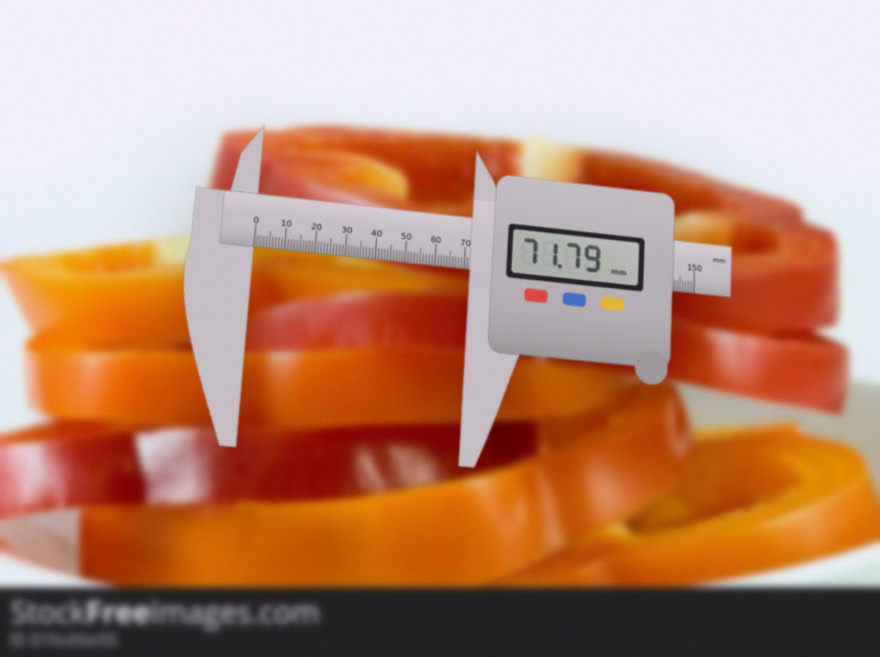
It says 71.79; mm
